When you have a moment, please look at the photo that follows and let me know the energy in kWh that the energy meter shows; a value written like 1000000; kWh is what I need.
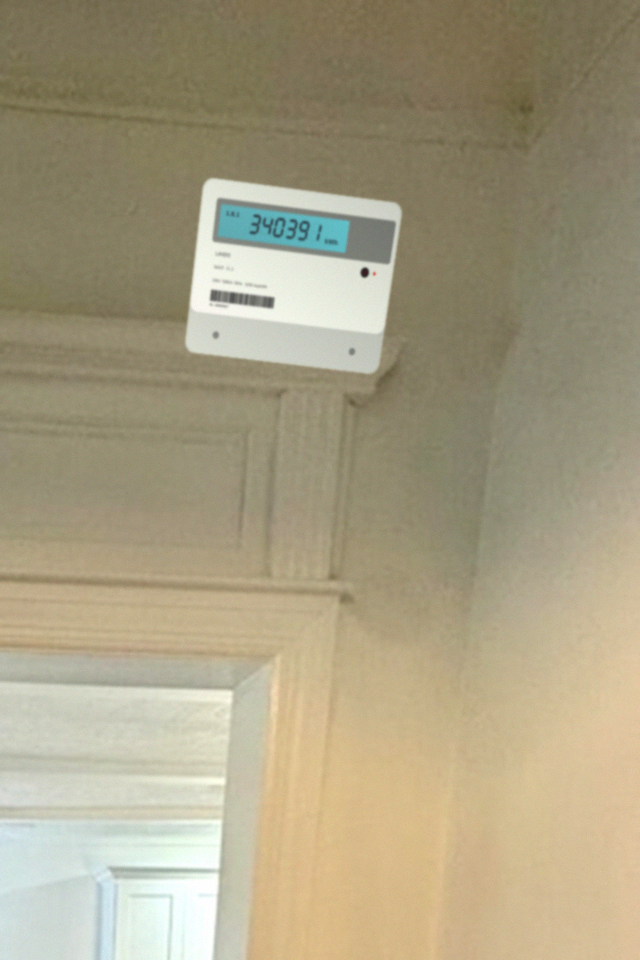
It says 340391; kWh
